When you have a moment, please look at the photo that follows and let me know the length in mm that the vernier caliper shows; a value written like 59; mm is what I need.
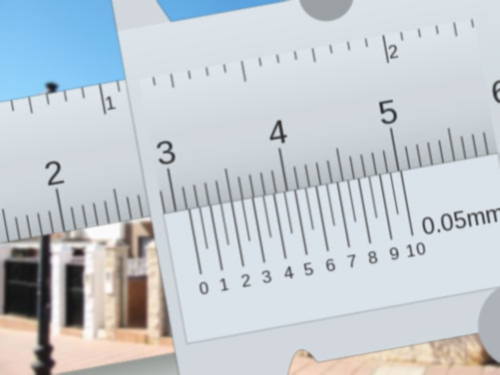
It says 31.2; mm
